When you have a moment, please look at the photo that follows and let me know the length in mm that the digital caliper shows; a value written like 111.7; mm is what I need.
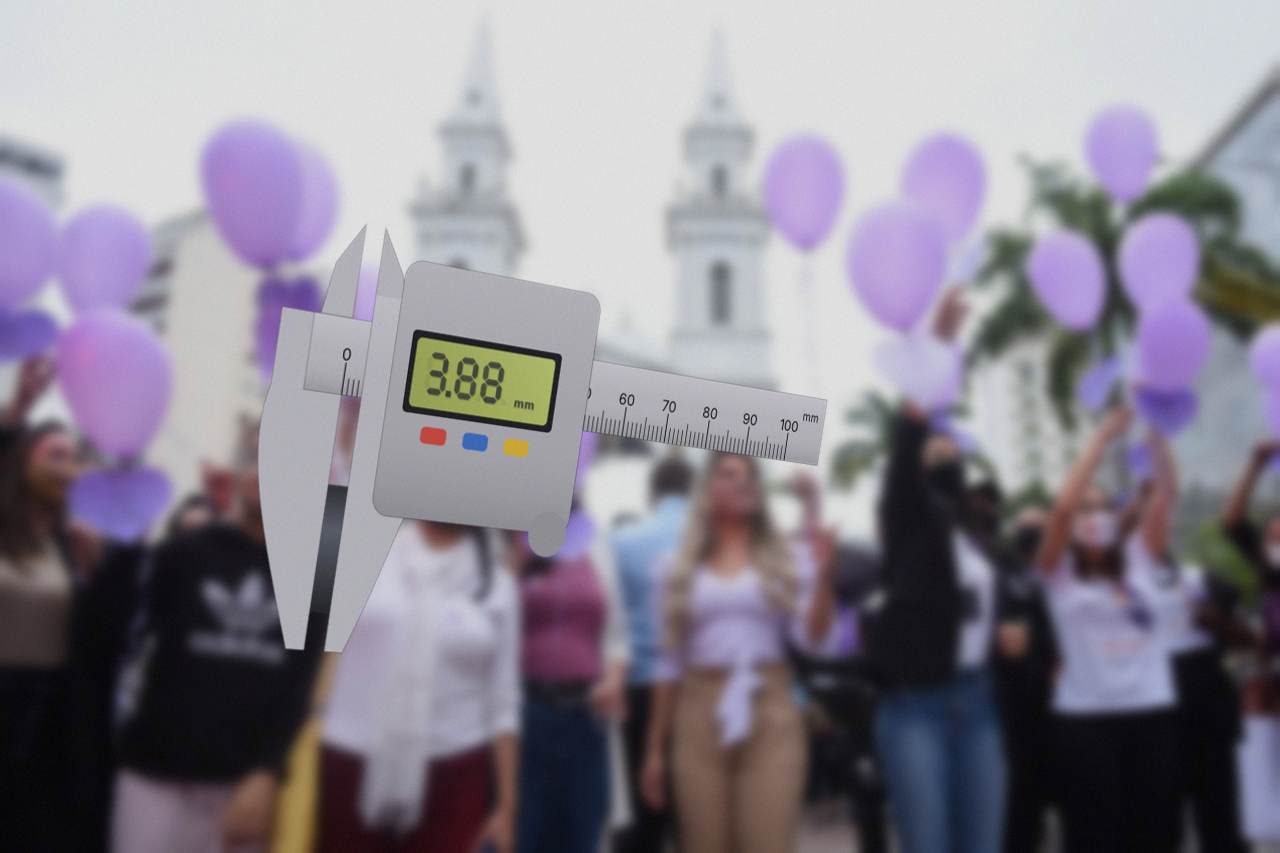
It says 3.88; mm
